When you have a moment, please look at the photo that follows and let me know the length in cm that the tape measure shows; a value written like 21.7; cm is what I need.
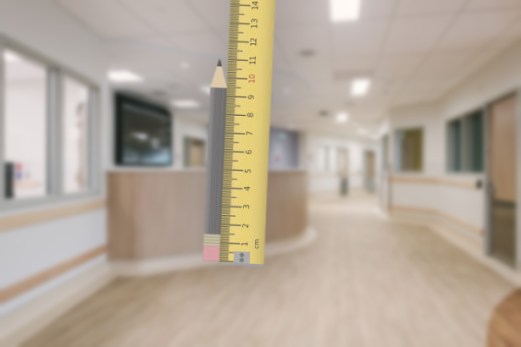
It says 11; cm
